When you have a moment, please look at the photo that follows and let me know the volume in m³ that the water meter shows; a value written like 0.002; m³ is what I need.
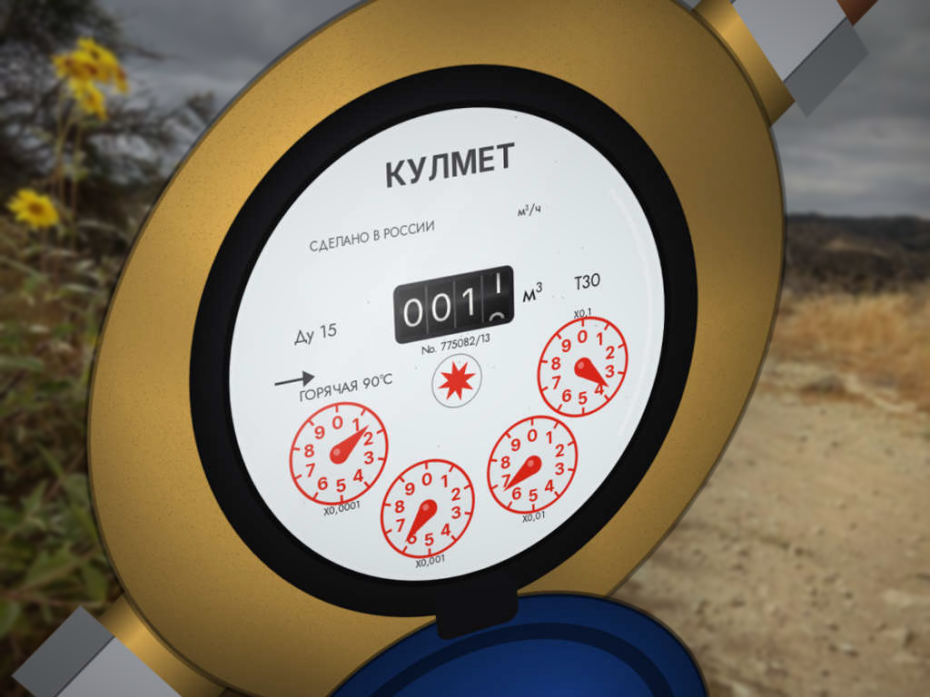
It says 11.3661; m³
